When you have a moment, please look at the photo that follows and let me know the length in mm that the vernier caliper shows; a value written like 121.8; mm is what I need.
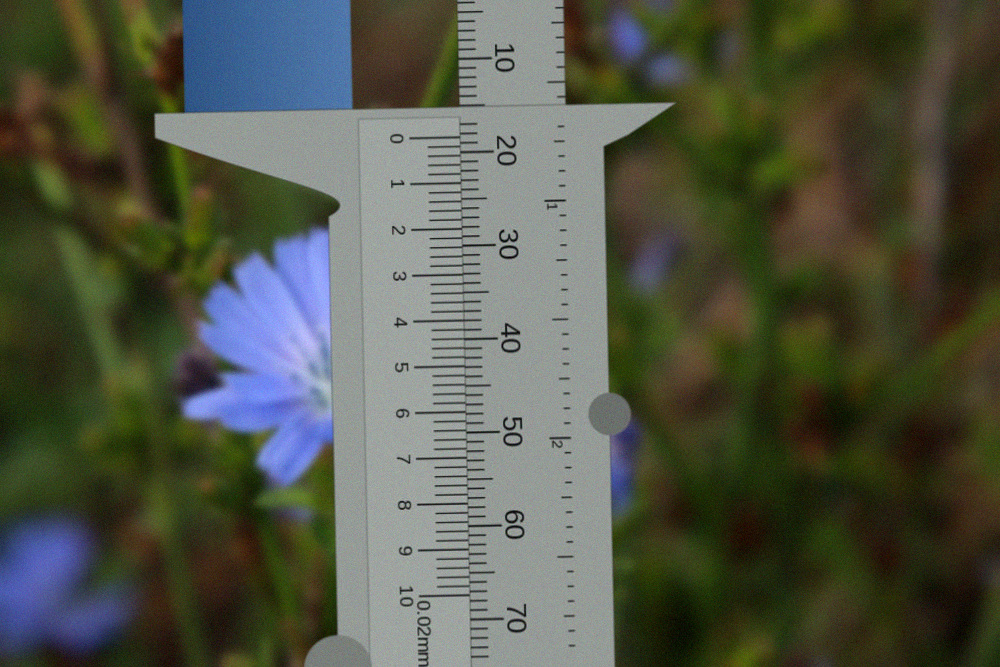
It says 18.4; mm
